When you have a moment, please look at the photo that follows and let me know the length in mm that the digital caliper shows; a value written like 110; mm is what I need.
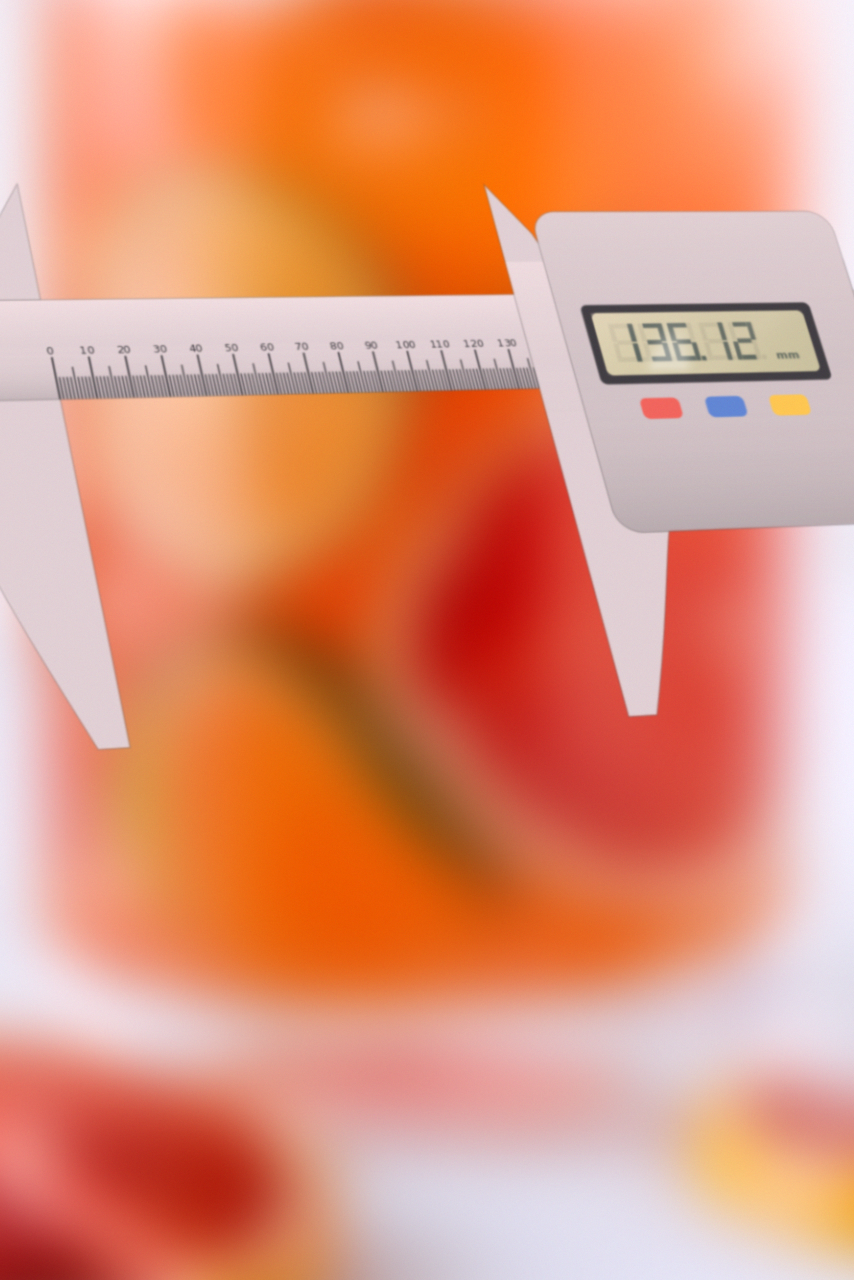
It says 136.12; mm
